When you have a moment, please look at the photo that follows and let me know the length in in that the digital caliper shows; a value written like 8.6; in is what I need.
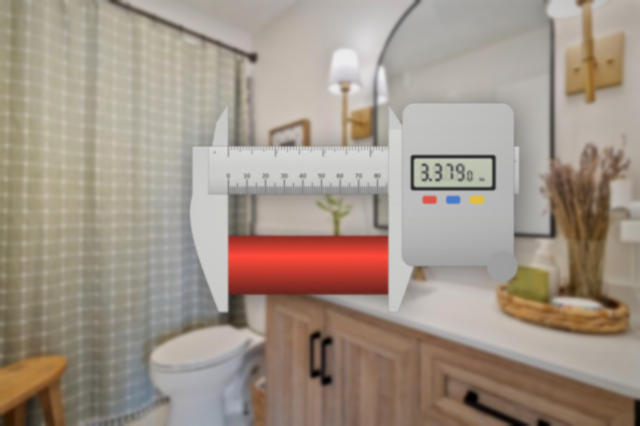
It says 3.3790; in
